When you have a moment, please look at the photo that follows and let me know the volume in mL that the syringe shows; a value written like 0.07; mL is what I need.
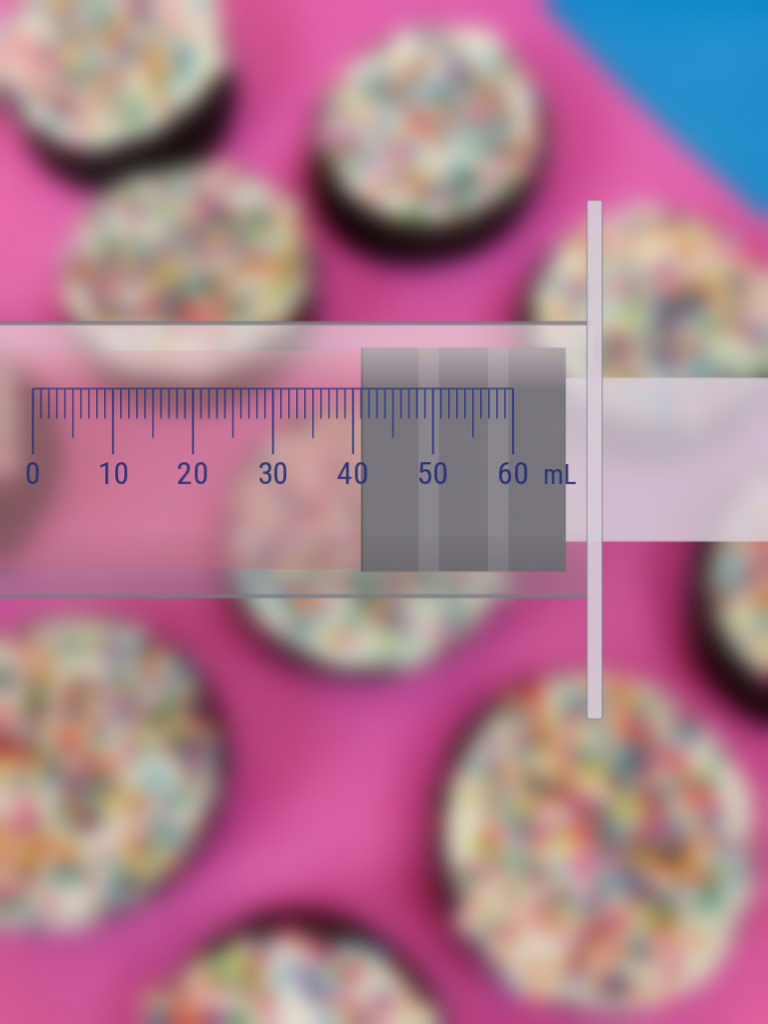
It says 41; mL
